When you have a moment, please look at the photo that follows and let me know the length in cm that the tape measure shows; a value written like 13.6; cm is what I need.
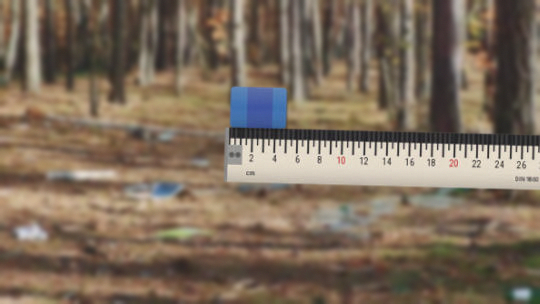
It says 5; cm
